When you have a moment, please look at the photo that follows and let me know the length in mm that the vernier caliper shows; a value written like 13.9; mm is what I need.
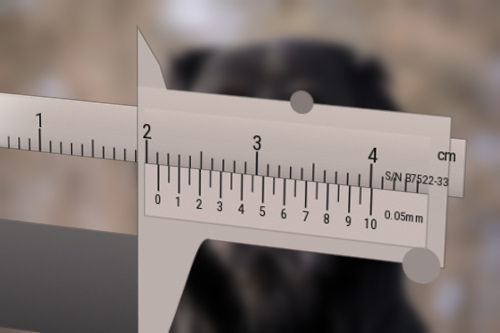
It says 21.1; mm
